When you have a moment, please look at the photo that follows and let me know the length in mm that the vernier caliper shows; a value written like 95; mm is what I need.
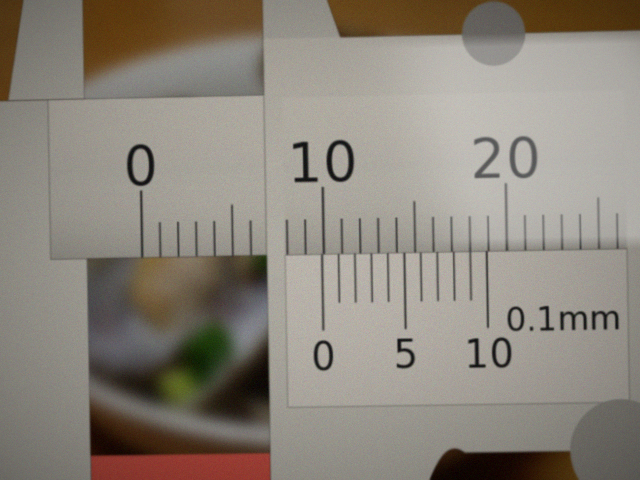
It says 9.9; mm
